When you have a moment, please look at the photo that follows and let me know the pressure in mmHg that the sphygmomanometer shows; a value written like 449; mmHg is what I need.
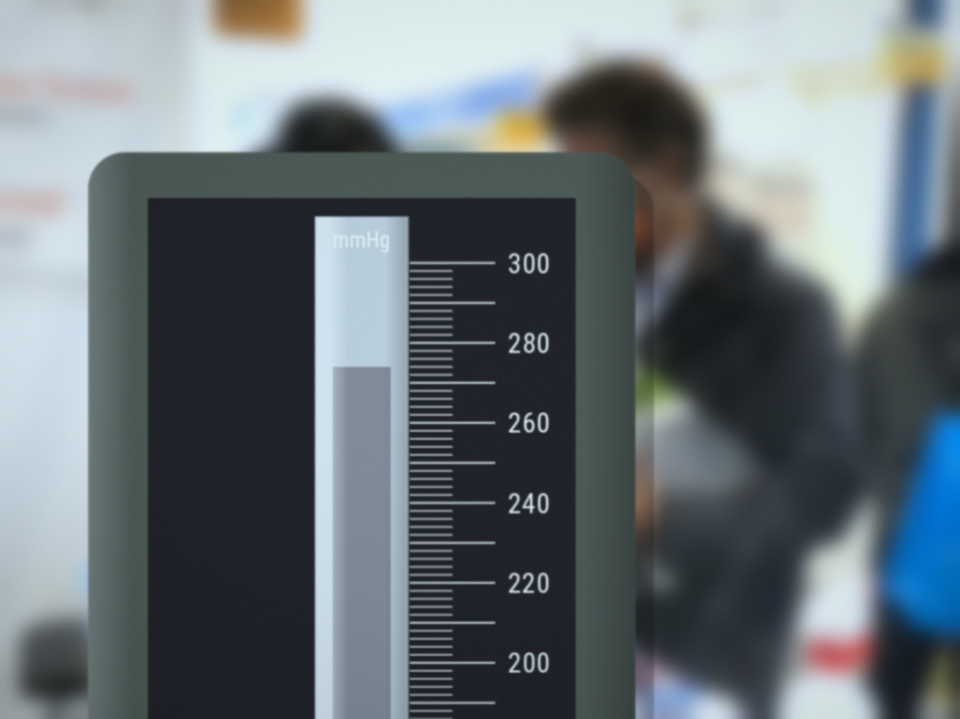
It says 274; mmHg
